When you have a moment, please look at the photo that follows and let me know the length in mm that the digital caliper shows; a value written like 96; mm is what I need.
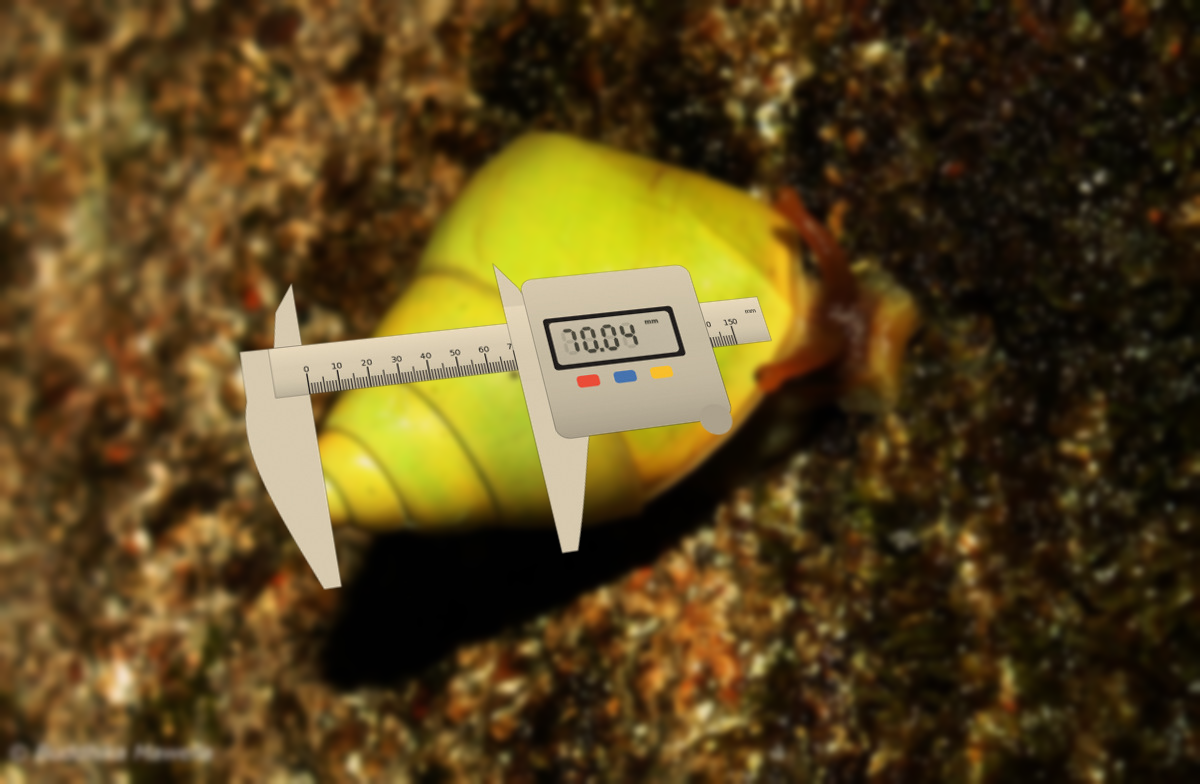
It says 70.04; mm
